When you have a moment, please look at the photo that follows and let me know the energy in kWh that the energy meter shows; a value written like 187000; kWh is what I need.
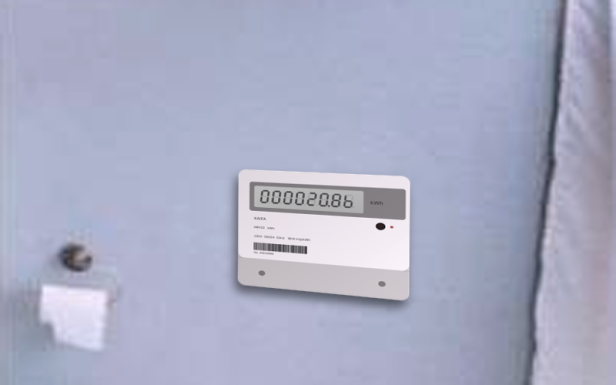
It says 20.86; kWh
